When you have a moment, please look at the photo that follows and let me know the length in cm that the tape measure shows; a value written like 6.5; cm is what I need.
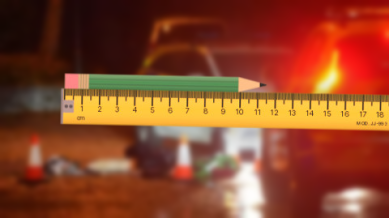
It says 11.5; cm
